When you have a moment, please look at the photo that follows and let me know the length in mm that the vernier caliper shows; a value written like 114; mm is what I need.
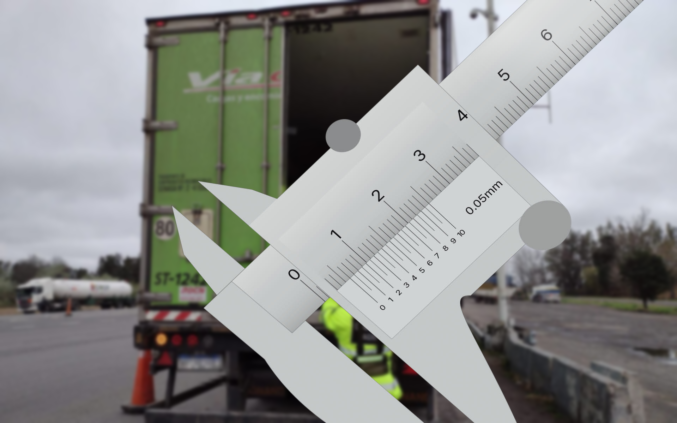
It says 6.0; mm
